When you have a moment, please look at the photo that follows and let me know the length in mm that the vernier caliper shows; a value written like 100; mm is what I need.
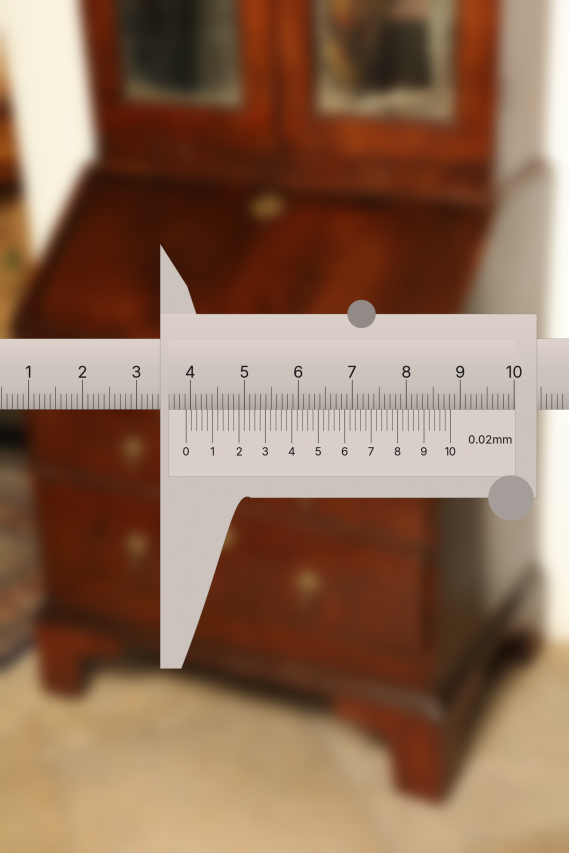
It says 39.2; mm
